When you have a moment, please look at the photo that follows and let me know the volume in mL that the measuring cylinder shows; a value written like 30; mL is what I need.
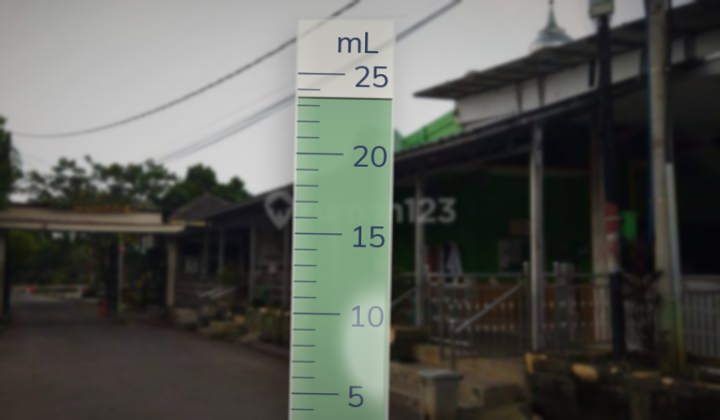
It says 23.5; mL
